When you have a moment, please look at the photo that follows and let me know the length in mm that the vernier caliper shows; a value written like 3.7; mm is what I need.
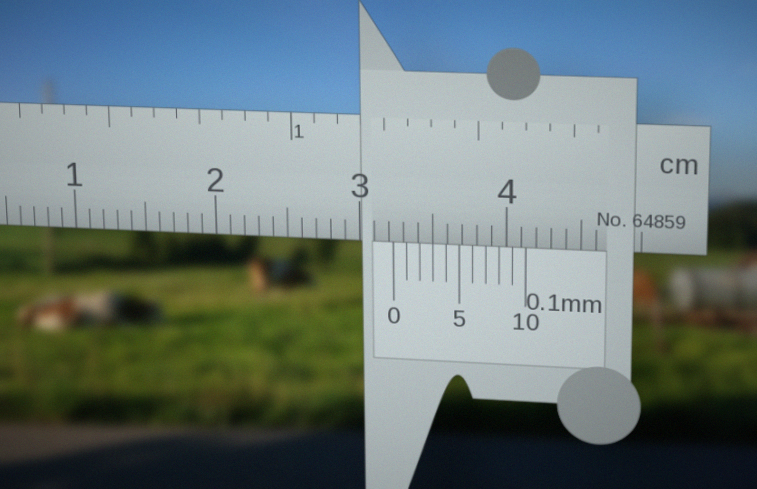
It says 32.3; mm
